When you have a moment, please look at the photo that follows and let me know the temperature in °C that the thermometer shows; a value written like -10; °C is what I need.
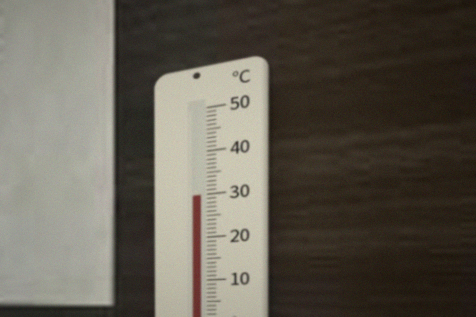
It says 30; °C
